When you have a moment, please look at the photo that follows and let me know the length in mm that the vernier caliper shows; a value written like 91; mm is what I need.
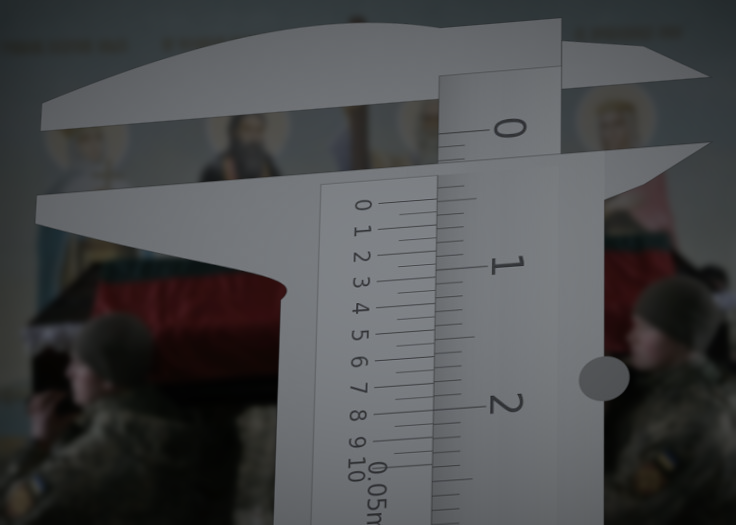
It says 4.8; mm
